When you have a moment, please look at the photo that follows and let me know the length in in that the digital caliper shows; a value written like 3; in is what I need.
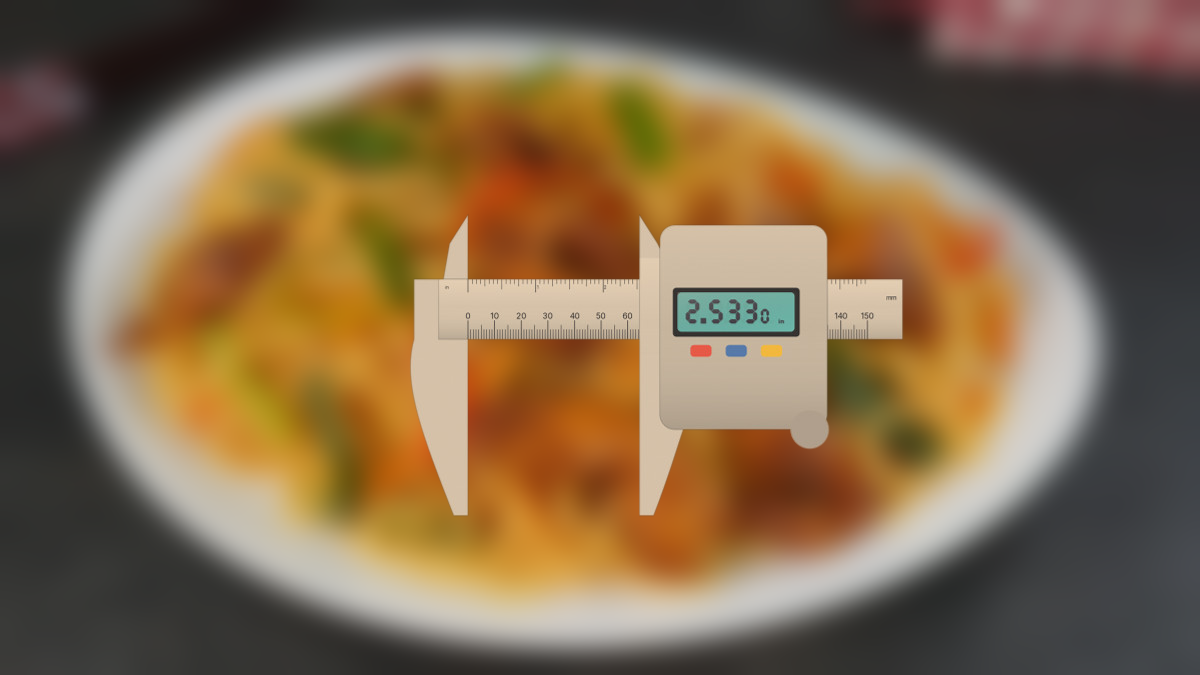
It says 2.5330; in
